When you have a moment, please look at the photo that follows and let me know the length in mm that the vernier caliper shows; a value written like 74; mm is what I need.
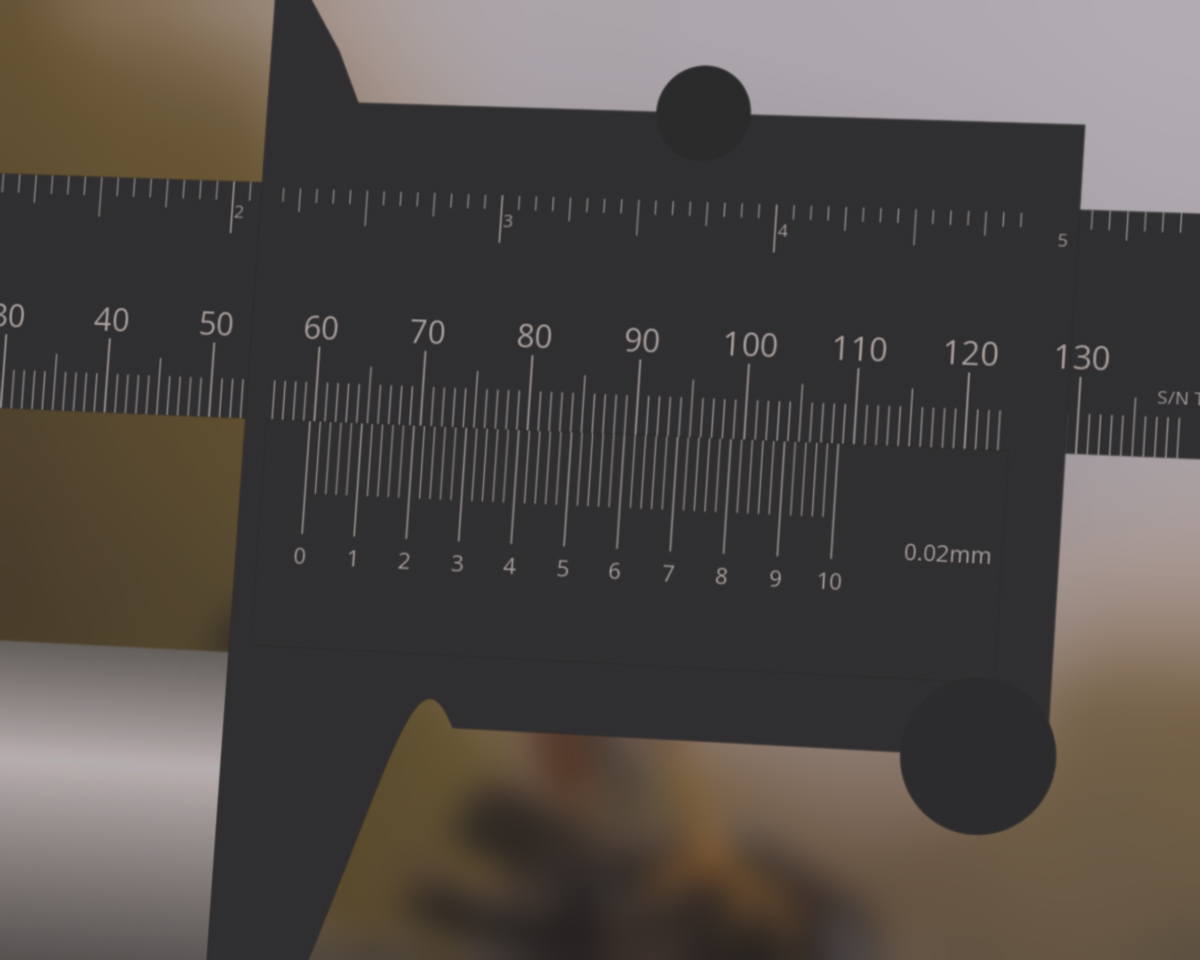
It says 59.6; mm
